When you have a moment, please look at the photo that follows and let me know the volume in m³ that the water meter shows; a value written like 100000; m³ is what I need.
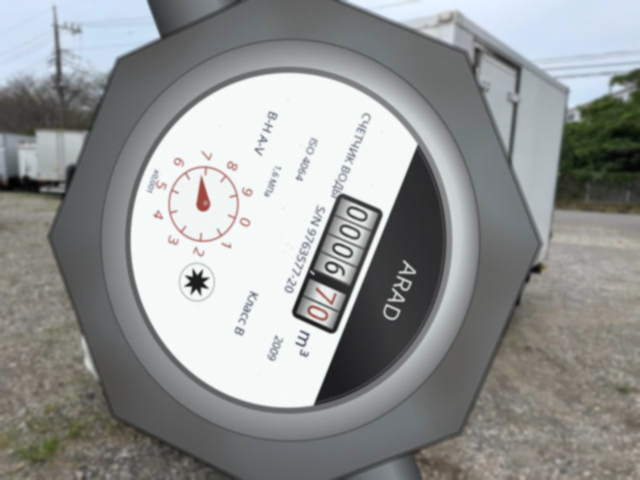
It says 6.706; m³
